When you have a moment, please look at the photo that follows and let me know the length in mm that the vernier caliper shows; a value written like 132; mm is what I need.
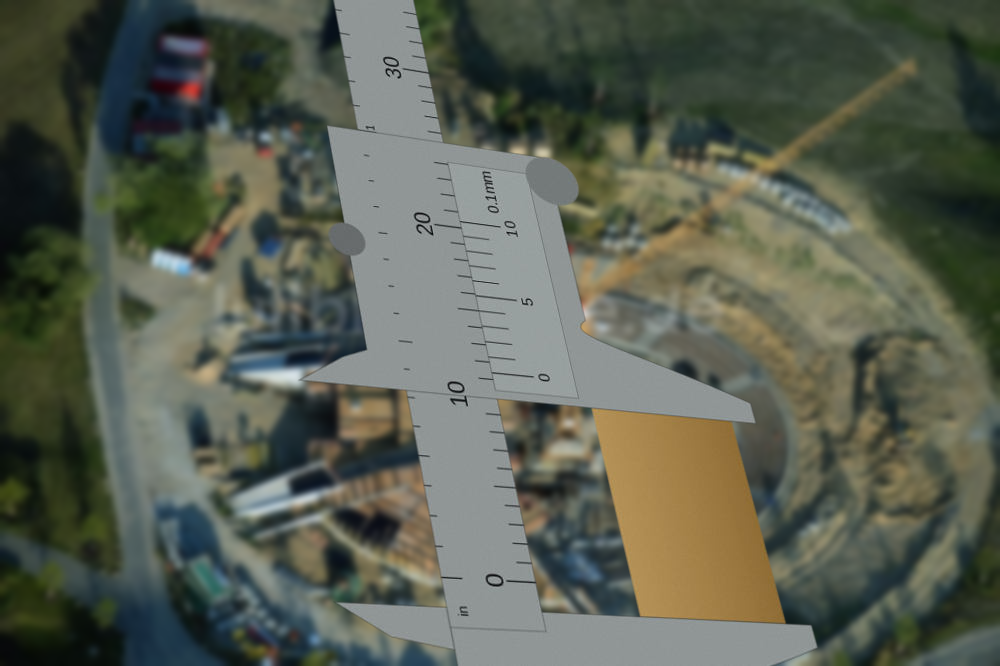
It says 11.4; mm
